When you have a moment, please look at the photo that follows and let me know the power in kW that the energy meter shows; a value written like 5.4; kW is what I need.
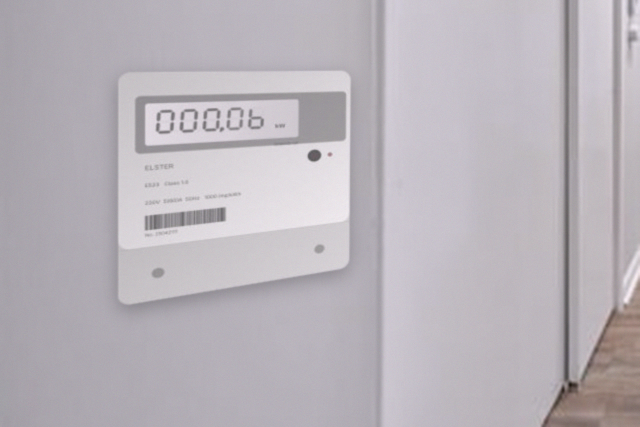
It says 0.06; kW
